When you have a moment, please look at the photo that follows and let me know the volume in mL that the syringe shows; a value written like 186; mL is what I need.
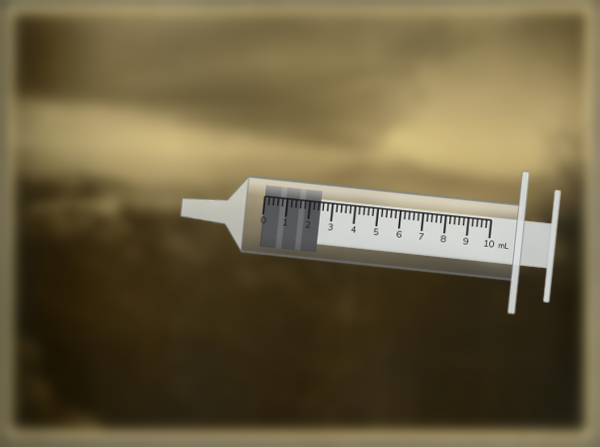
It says 0; mL
